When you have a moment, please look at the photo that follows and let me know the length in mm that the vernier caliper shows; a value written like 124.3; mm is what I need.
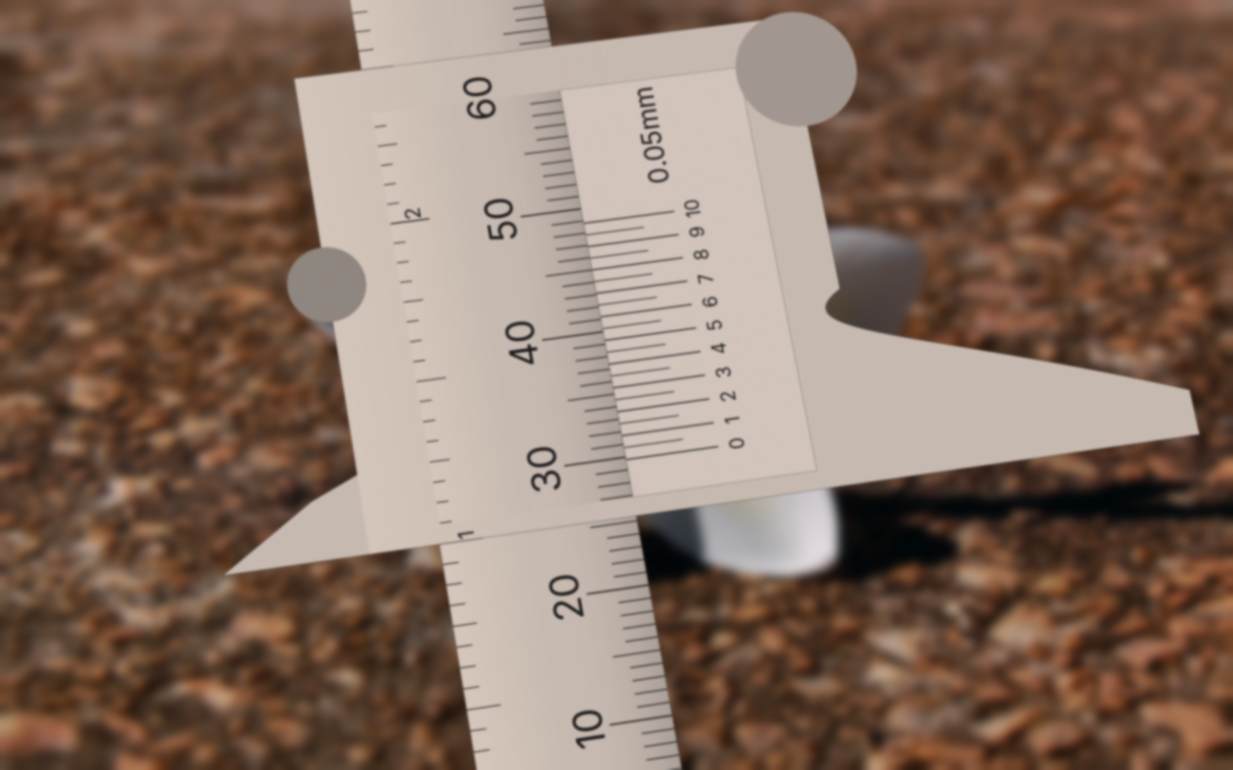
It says 29.8; mm
